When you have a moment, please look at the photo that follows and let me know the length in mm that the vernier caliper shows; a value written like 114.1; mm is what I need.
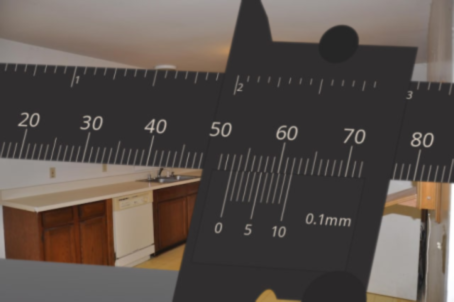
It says 53.0; mm
